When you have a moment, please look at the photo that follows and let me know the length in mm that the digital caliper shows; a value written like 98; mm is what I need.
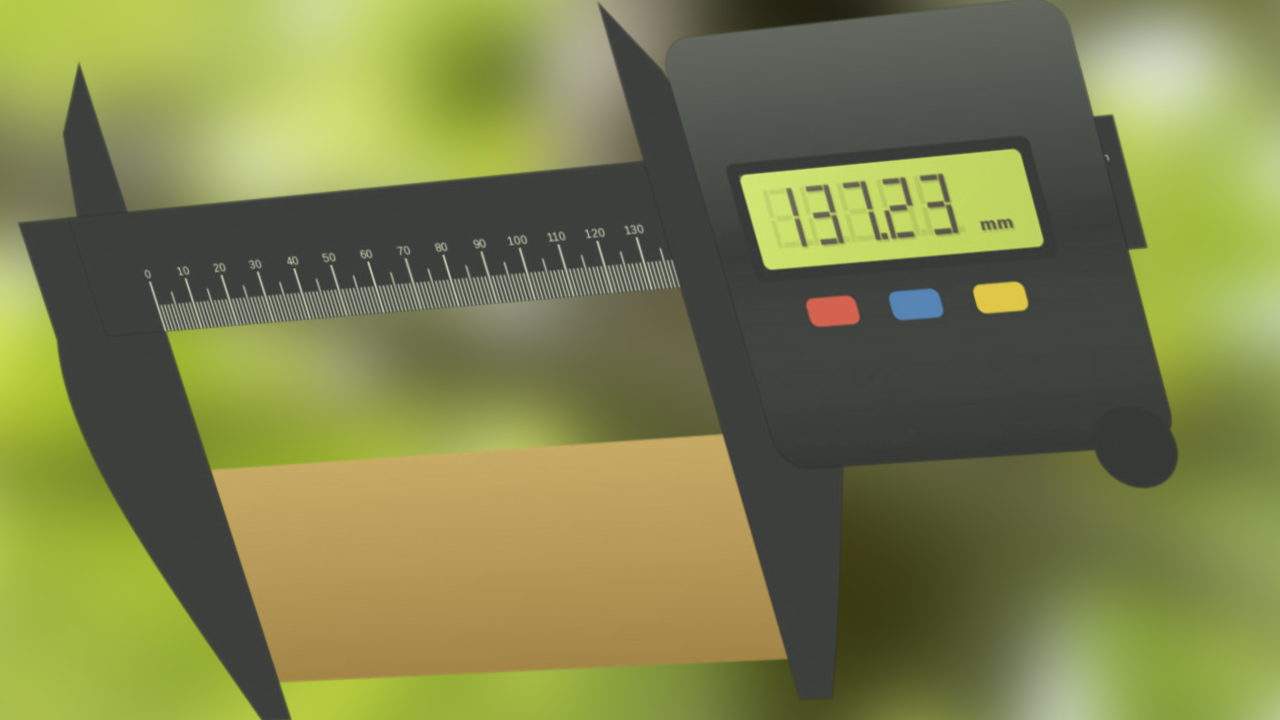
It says 137.23; mm
